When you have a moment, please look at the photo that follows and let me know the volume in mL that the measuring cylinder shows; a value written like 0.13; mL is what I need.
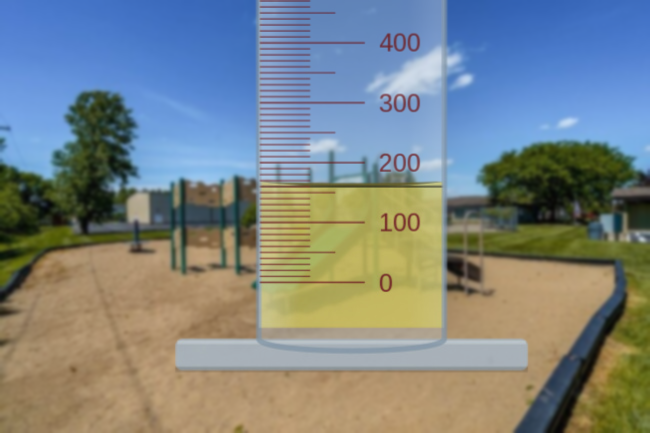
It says 160; mL
